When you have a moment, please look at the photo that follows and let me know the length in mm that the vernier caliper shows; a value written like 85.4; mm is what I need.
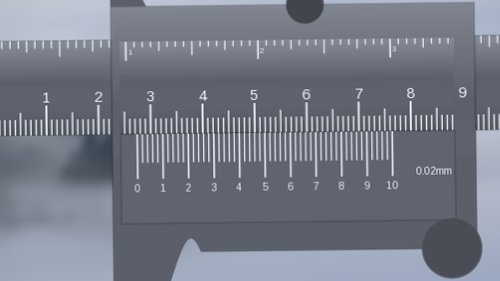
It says 27.4; mm
